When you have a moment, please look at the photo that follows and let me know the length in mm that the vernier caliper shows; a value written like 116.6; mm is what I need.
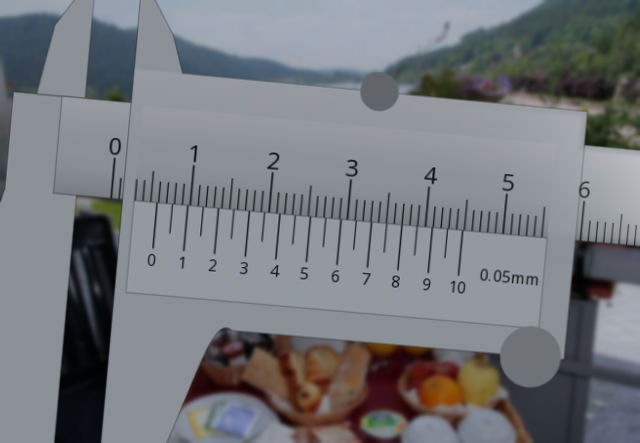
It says 5.8; mm
